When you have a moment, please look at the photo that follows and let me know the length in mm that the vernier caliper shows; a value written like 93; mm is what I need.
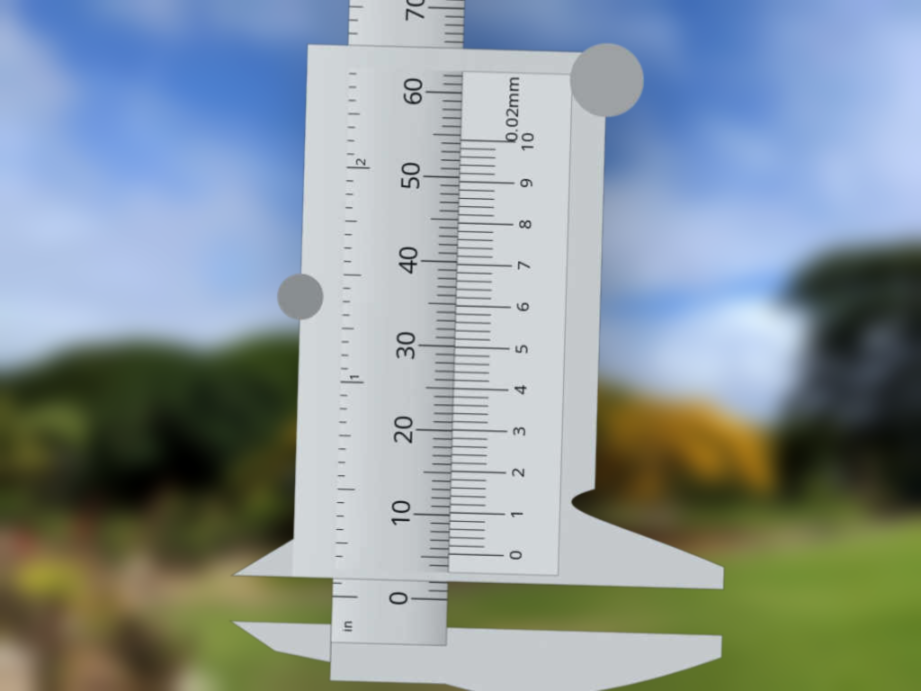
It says 5.4; mm
